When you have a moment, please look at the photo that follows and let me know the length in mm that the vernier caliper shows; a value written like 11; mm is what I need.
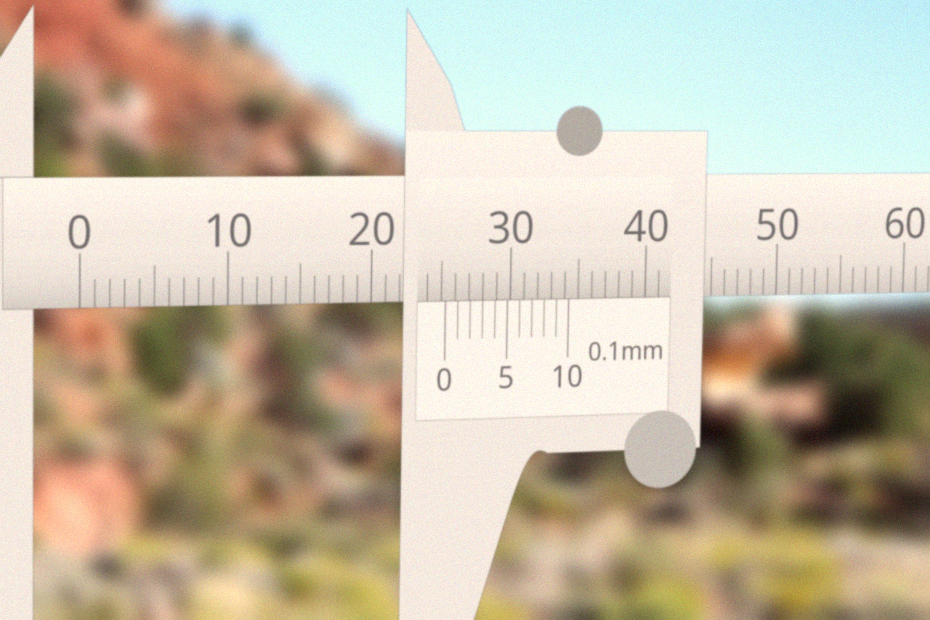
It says 25.3; mm
